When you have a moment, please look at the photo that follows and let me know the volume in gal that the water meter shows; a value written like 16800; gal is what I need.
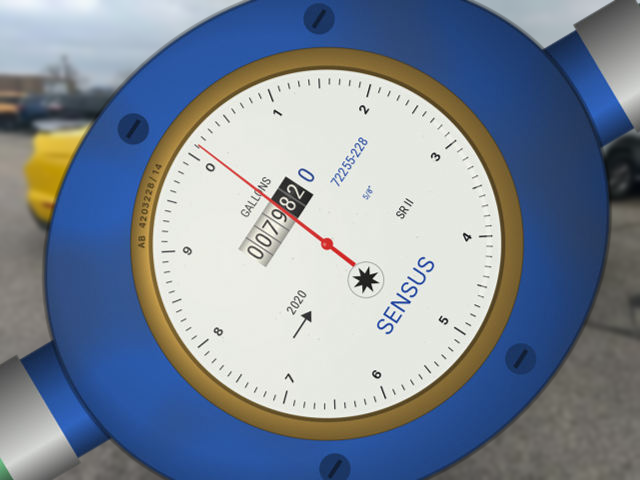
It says 79820.1; gal
